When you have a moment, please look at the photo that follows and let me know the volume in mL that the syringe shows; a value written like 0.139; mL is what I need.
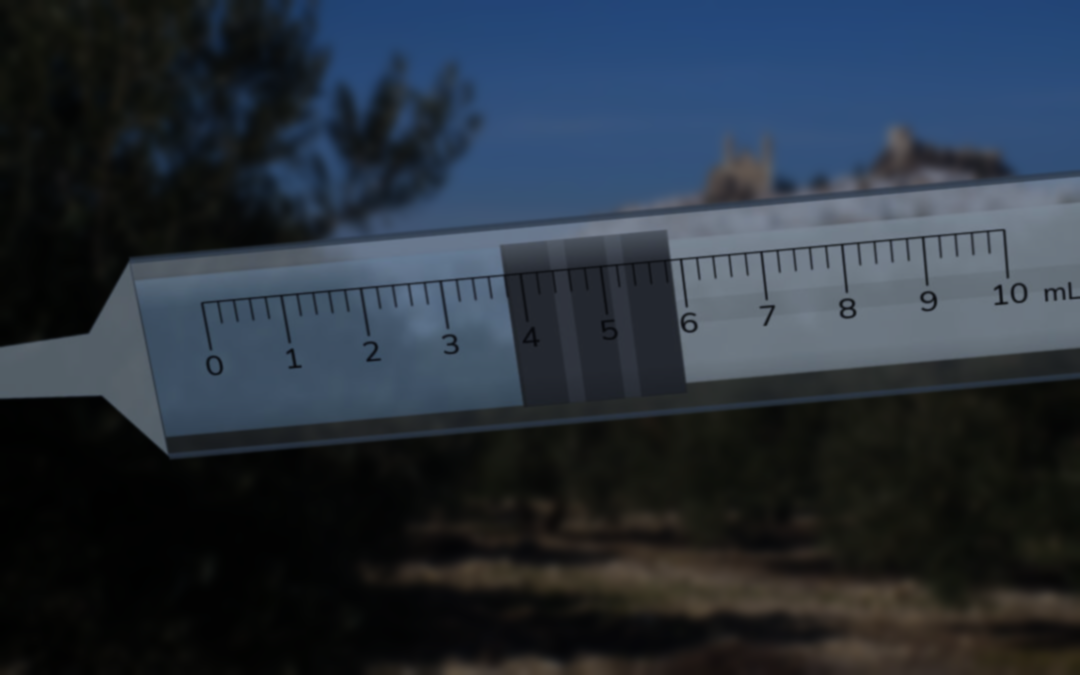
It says 3.8; mL
